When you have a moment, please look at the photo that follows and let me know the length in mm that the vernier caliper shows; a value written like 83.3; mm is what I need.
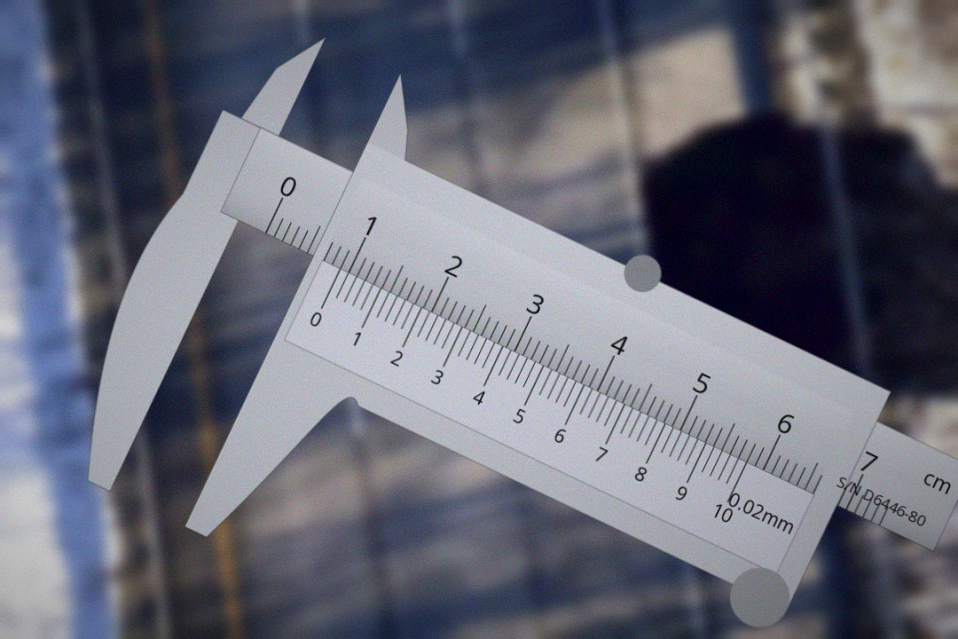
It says 9.0; mm
